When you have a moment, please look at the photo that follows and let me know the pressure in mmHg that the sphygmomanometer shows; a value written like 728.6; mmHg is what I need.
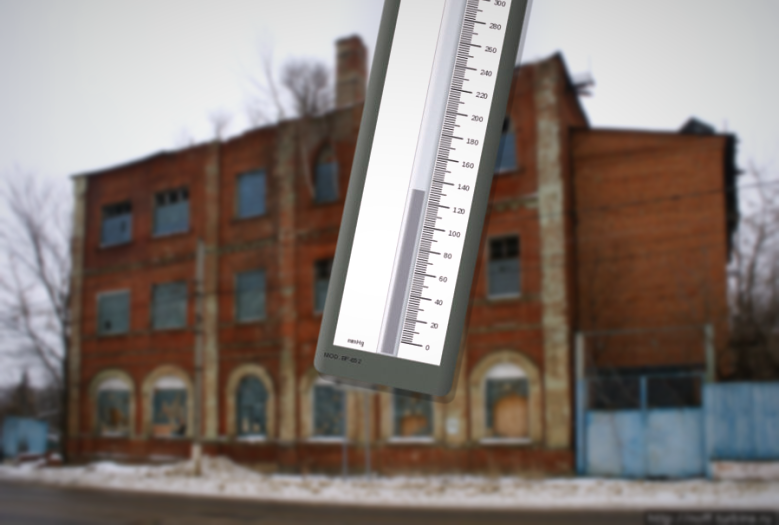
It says 130; mmHg
